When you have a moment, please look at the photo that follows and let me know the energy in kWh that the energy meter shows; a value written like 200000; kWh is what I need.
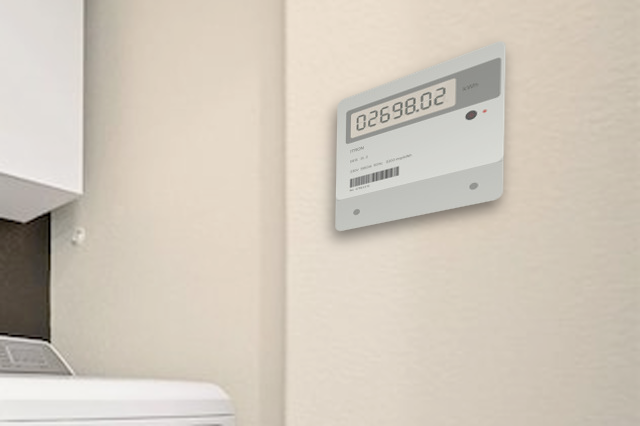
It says 2698.02; kWh
